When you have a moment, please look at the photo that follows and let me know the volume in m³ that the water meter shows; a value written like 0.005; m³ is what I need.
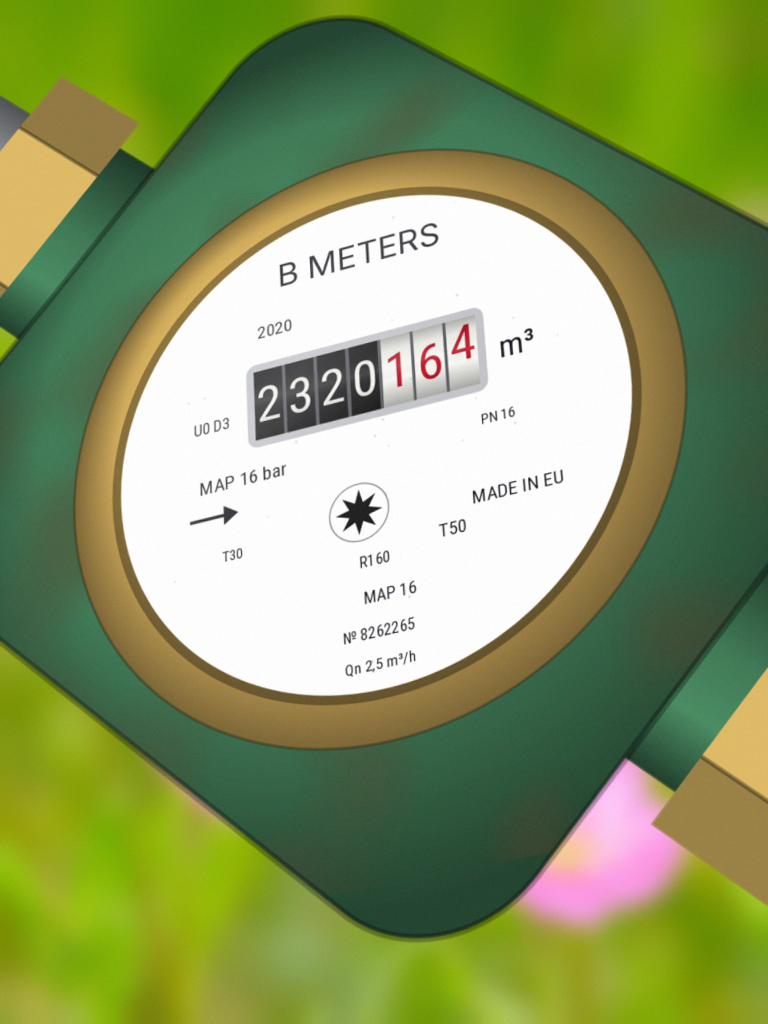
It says 2320.164; m³
